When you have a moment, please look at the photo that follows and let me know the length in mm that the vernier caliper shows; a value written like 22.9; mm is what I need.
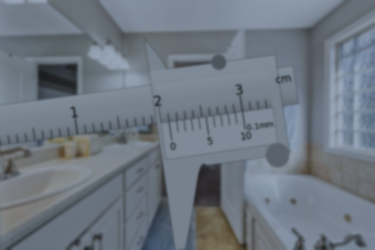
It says 21.0; mm
